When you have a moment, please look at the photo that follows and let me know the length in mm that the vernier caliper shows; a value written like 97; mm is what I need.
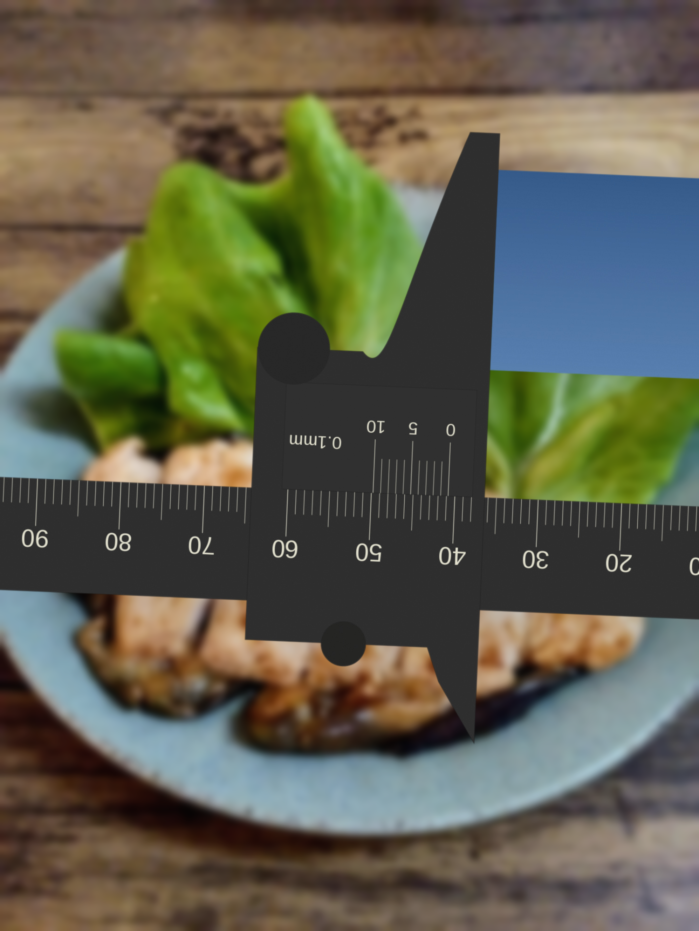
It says 40.8; mm
